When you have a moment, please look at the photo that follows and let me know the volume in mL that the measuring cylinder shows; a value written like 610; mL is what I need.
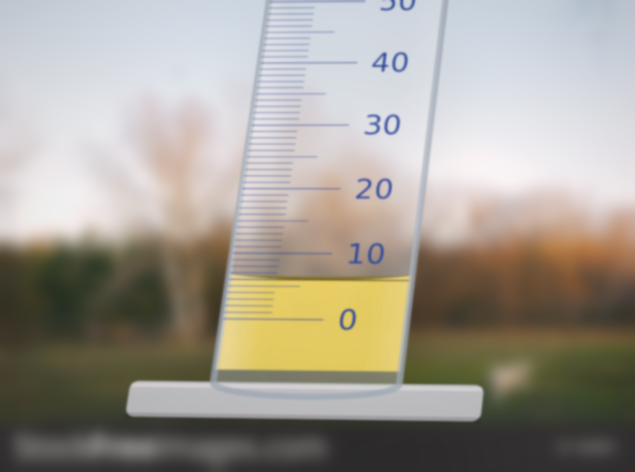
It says 6; mL
